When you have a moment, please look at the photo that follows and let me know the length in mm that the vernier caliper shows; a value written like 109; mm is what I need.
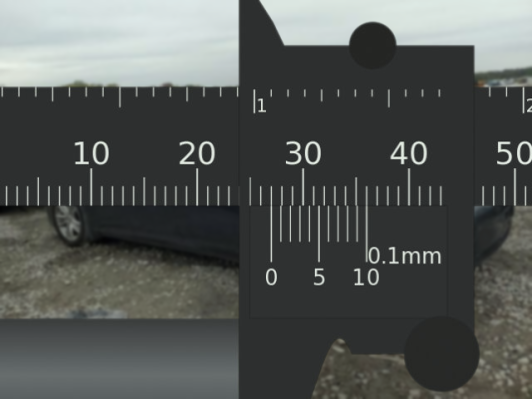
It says 27.0; mm
